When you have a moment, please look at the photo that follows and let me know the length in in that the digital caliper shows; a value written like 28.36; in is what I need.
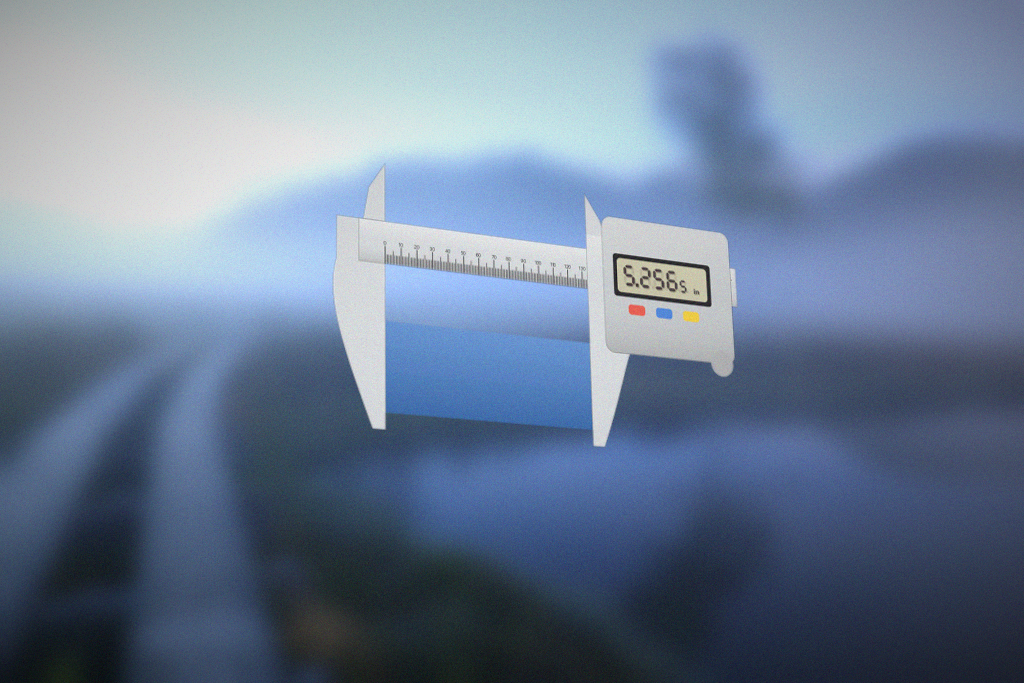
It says 5.2565; in
